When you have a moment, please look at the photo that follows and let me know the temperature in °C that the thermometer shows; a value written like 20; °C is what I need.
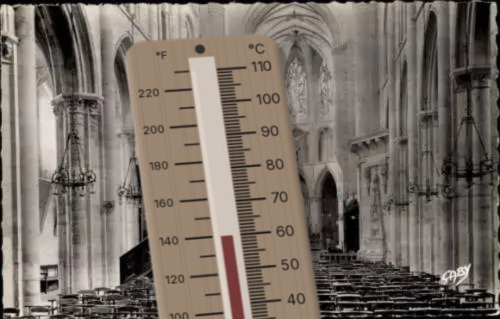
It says 60; °C
